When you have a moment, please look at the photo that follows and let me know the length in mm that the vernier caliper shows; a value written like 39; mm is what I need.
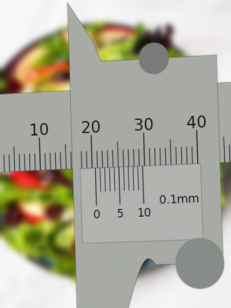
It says 20.6; mm
